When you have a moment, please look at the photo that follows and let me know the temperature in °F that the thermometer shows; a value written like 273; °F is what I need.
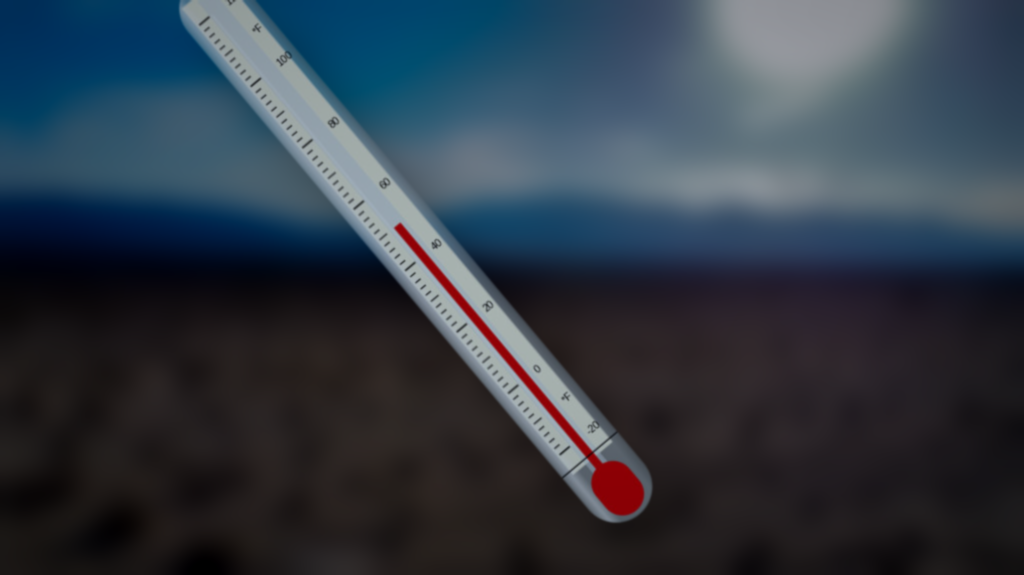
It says 50; °F
